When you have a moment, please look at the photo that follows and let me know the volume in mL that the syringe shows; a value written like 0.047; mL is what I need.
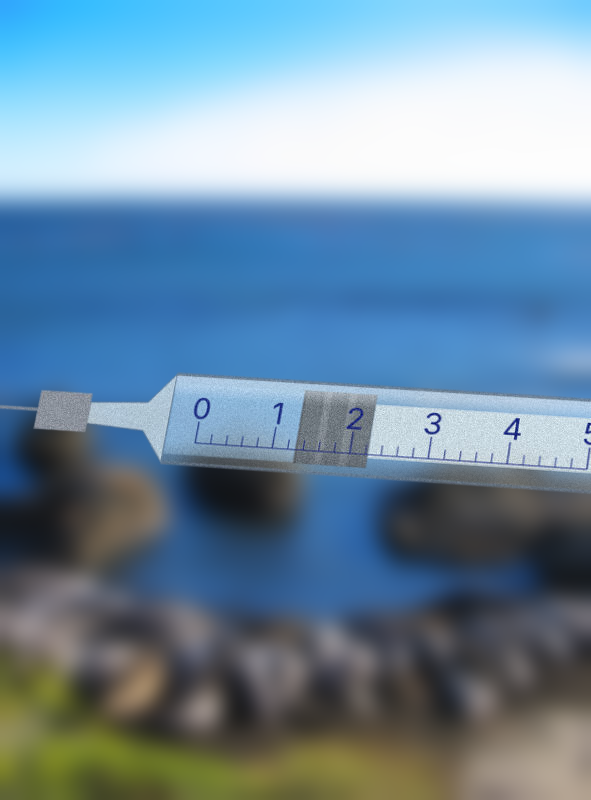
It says 1.3; mL
